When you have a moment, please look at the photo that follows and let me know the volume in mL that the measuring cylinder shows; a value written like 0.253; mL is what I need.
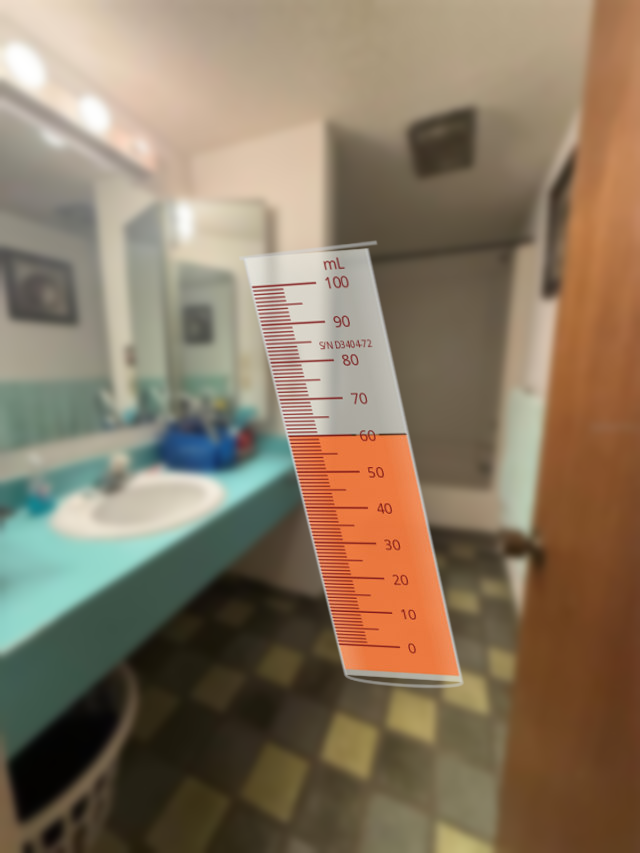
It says 60; mL
